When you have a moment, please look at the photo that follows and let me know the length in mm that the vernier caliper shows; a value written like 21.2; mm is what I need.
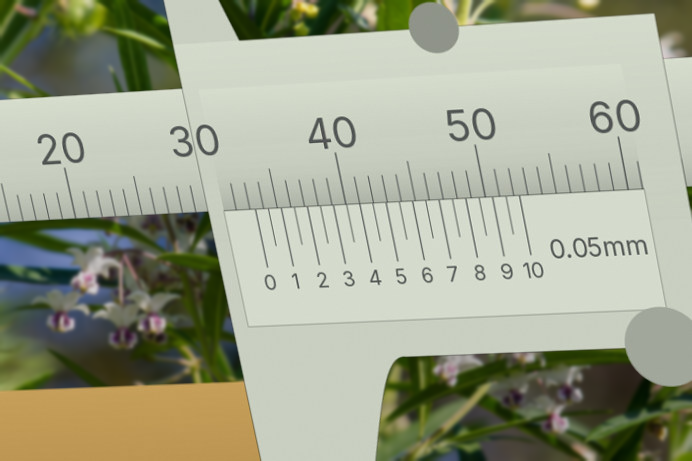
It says 33.4; mm
